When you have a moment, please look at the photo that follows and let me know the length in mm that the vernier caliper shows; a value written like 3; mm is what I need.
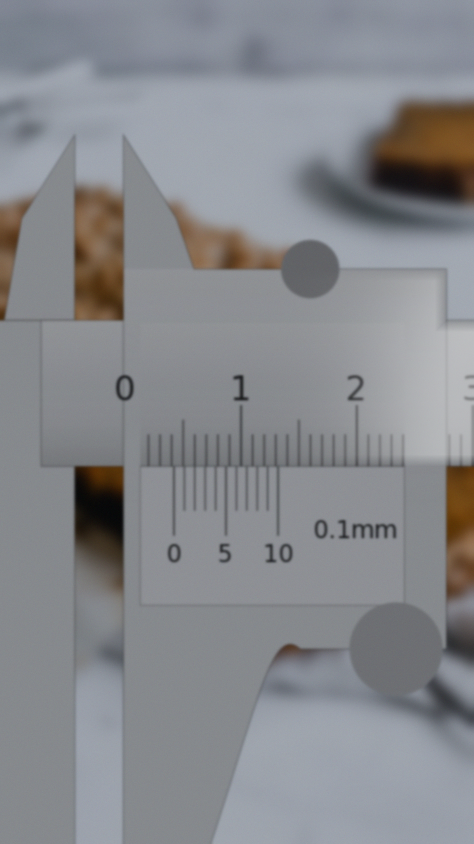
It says 4.2; mm
